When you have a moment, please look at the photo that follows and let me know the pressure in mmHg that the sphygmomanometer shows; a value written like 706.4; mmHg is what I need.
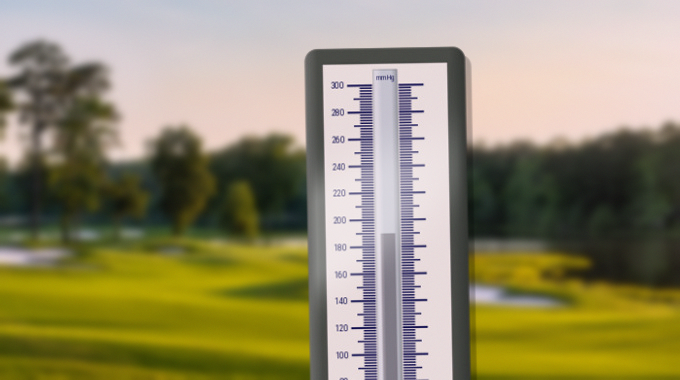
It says 190; mmHg
